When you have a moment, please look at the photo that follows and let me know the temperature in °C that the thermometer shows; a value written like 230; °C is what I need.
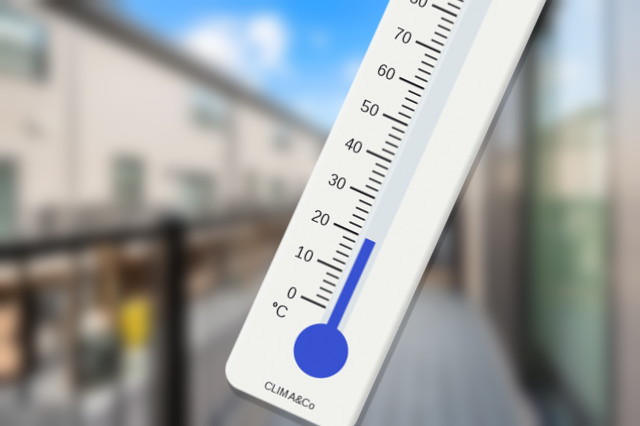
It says 20; °C
